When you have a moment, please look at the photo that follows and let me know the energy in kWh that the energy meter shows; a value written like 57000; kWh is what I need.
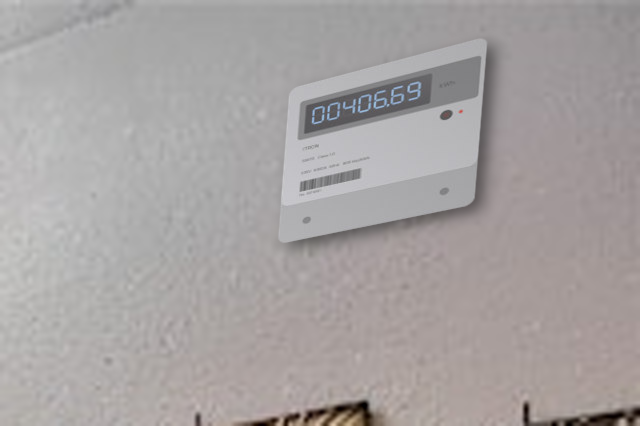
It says 406.69; kWh
